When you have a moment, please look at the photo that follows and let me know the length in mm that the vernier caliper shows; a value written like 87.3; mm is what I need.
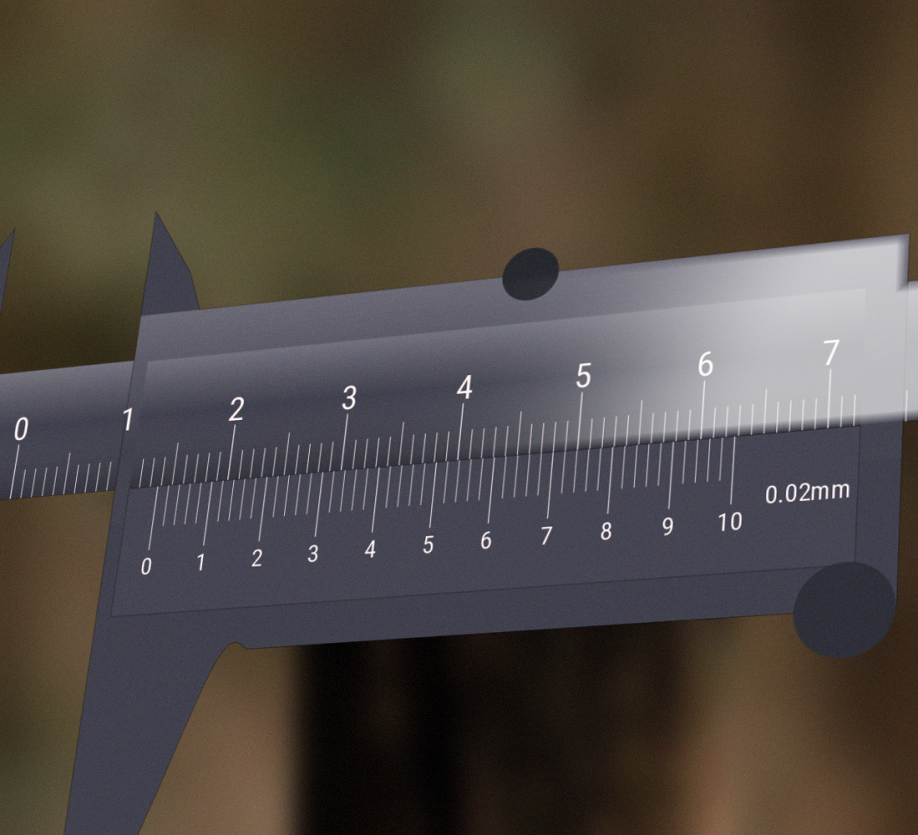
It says 13.7; mm
